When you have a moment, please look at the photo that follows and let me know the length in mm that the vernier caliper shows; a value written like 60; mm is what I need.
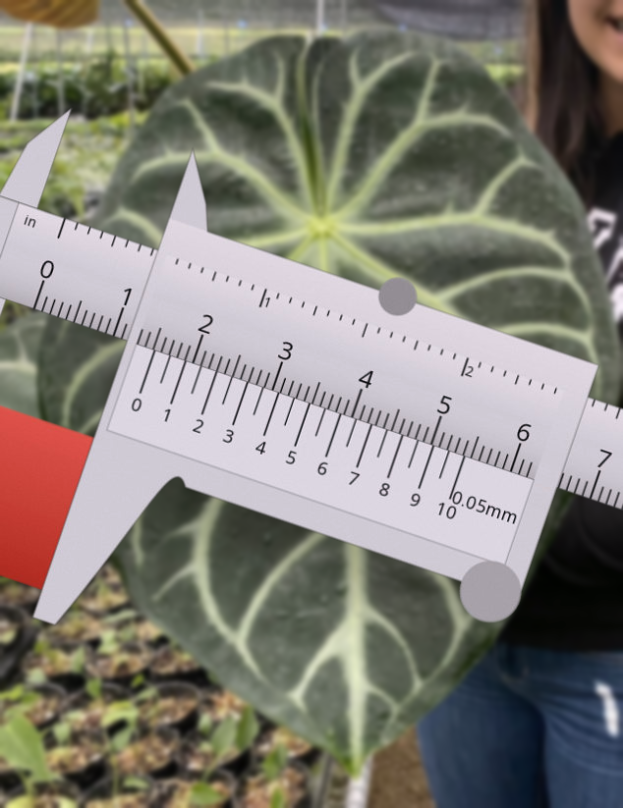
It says 15.2; mm
